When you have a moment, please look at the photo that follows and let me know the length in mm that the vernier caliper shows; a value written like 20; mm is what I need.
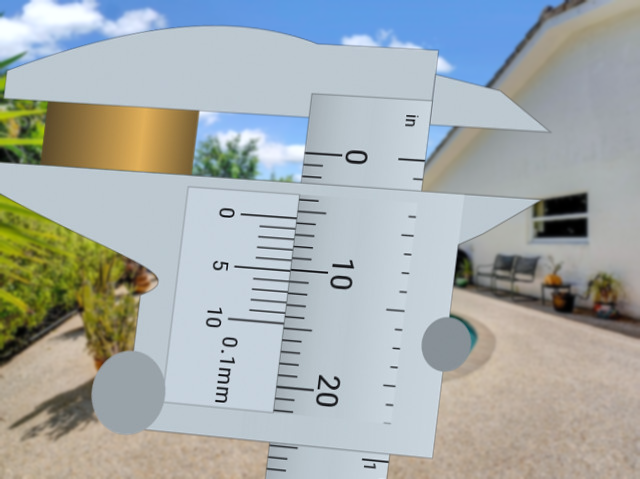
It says 5.6; mm
